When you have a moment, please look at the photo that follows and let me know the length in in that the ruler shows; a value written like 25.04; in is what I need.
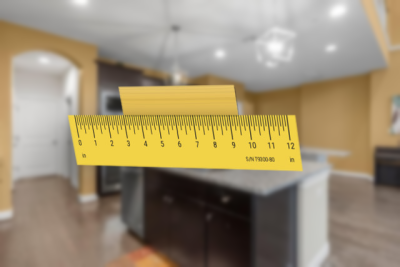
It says 6.5; in
